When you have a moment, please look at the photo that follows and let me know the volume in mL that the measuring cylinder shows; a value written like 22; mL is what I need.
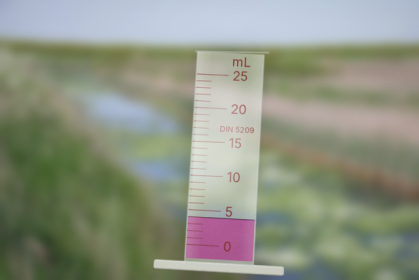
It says 4; mL
